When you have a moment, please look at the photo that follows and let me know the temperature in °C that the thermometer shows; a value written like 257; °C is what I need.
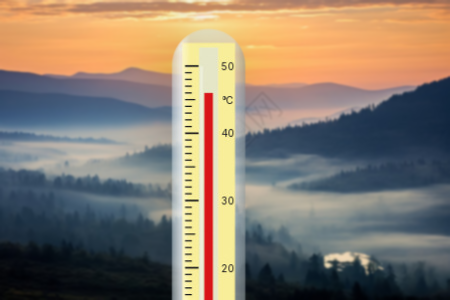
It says 46; °C
